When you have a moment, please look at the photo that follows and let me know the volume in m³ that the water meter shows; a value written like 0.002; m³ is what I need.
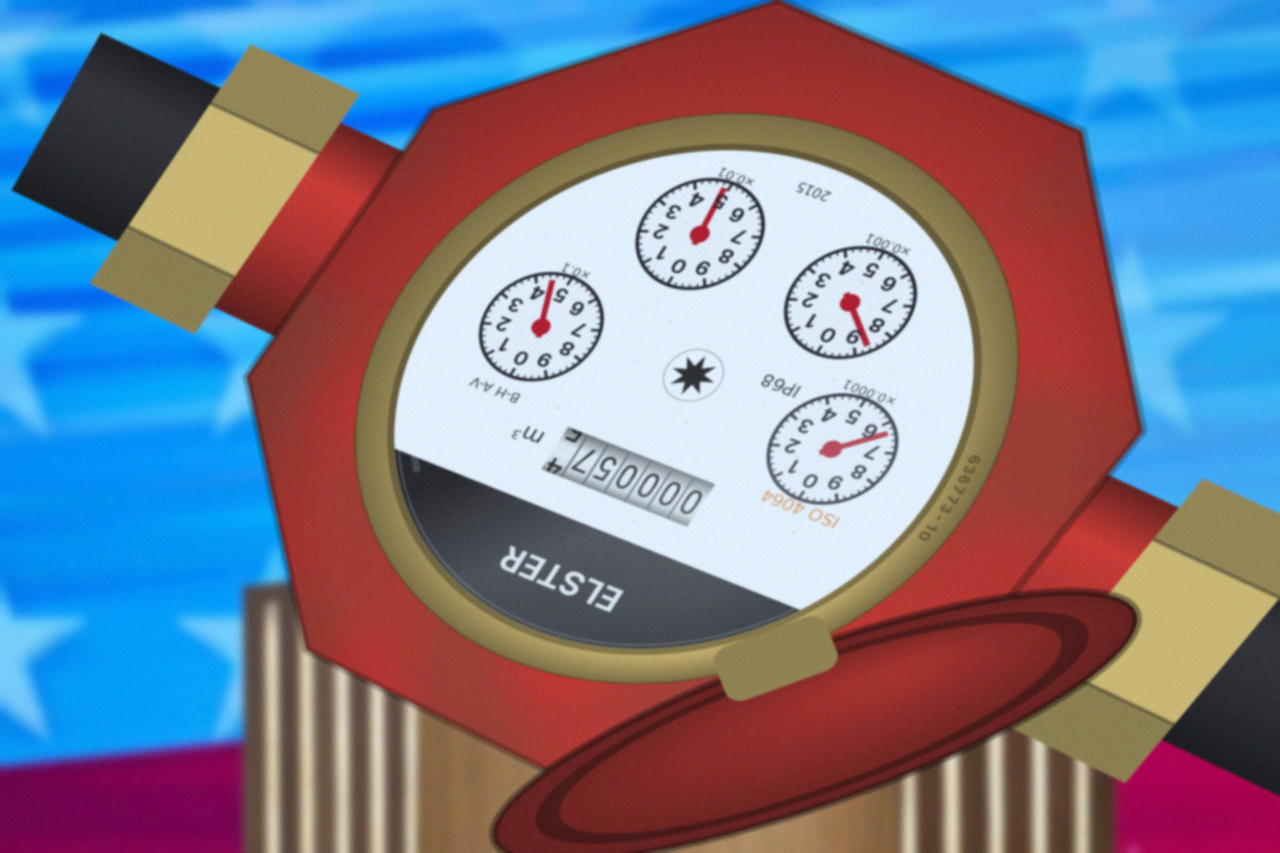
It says 574.4486; m³
